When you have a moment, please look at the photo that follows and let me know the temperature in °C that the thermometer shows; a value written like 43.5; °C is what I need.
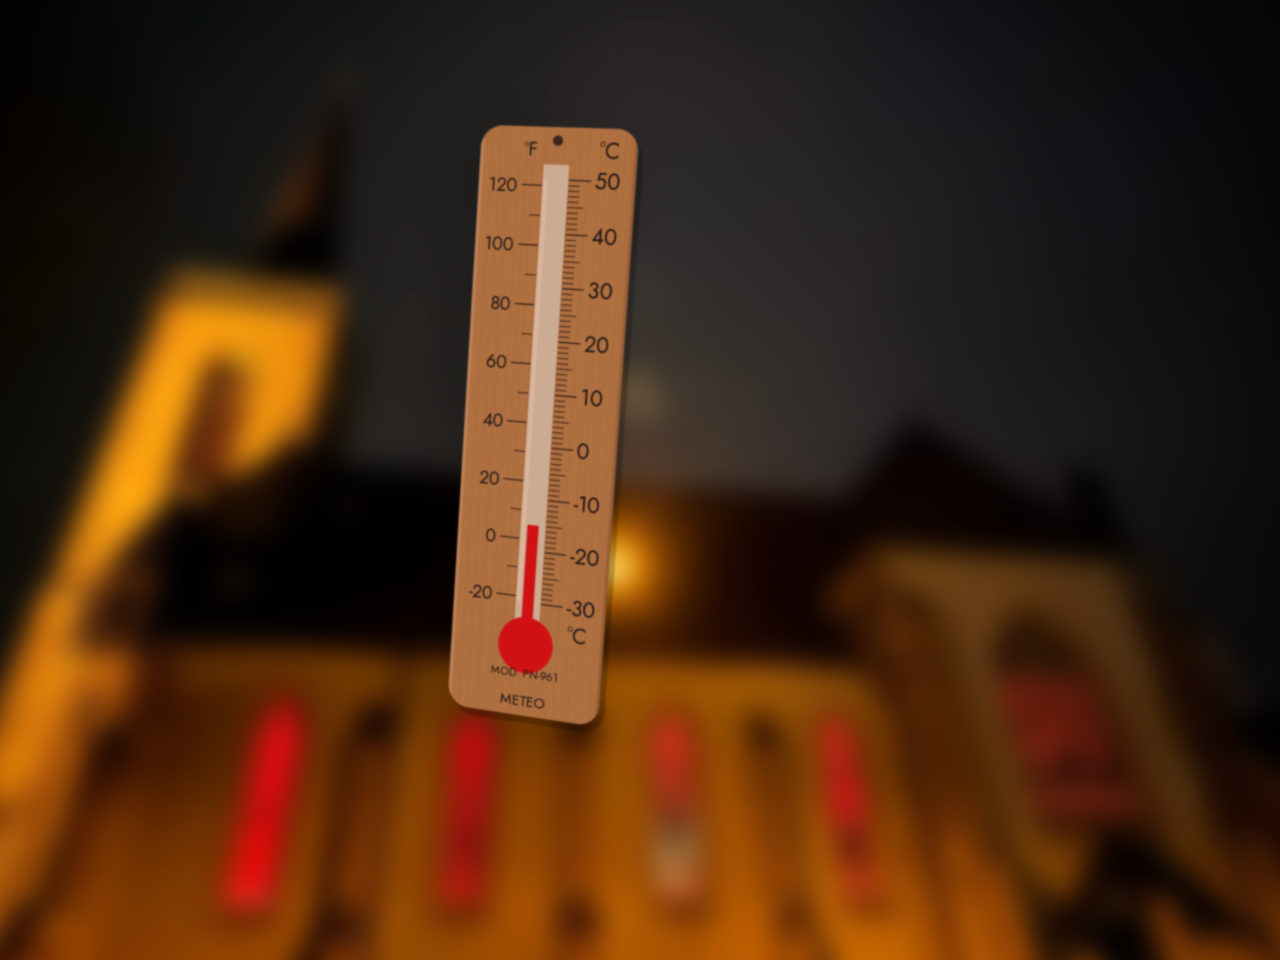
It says -15; °C
